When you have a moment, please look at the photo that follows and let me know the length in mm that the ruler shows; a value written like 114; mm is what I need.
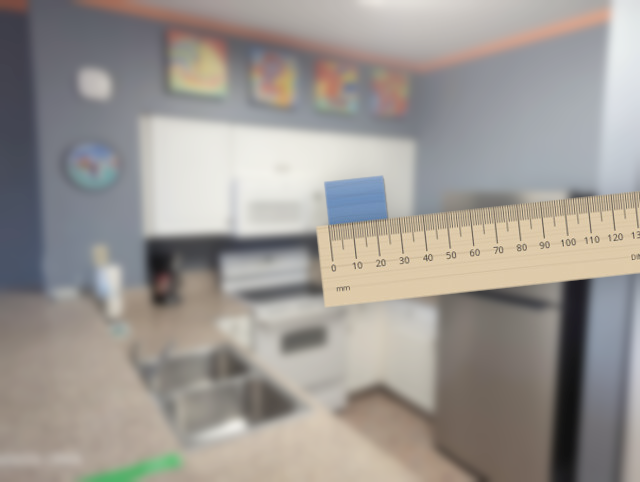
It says 25; mm
